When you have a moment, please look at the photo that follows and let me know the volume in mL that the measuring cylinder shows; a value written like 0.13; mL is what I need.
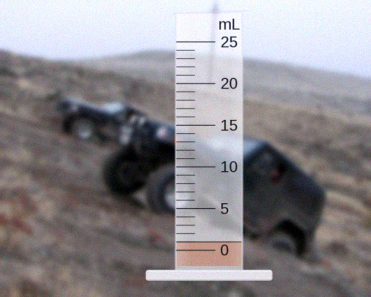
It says 1; mL
